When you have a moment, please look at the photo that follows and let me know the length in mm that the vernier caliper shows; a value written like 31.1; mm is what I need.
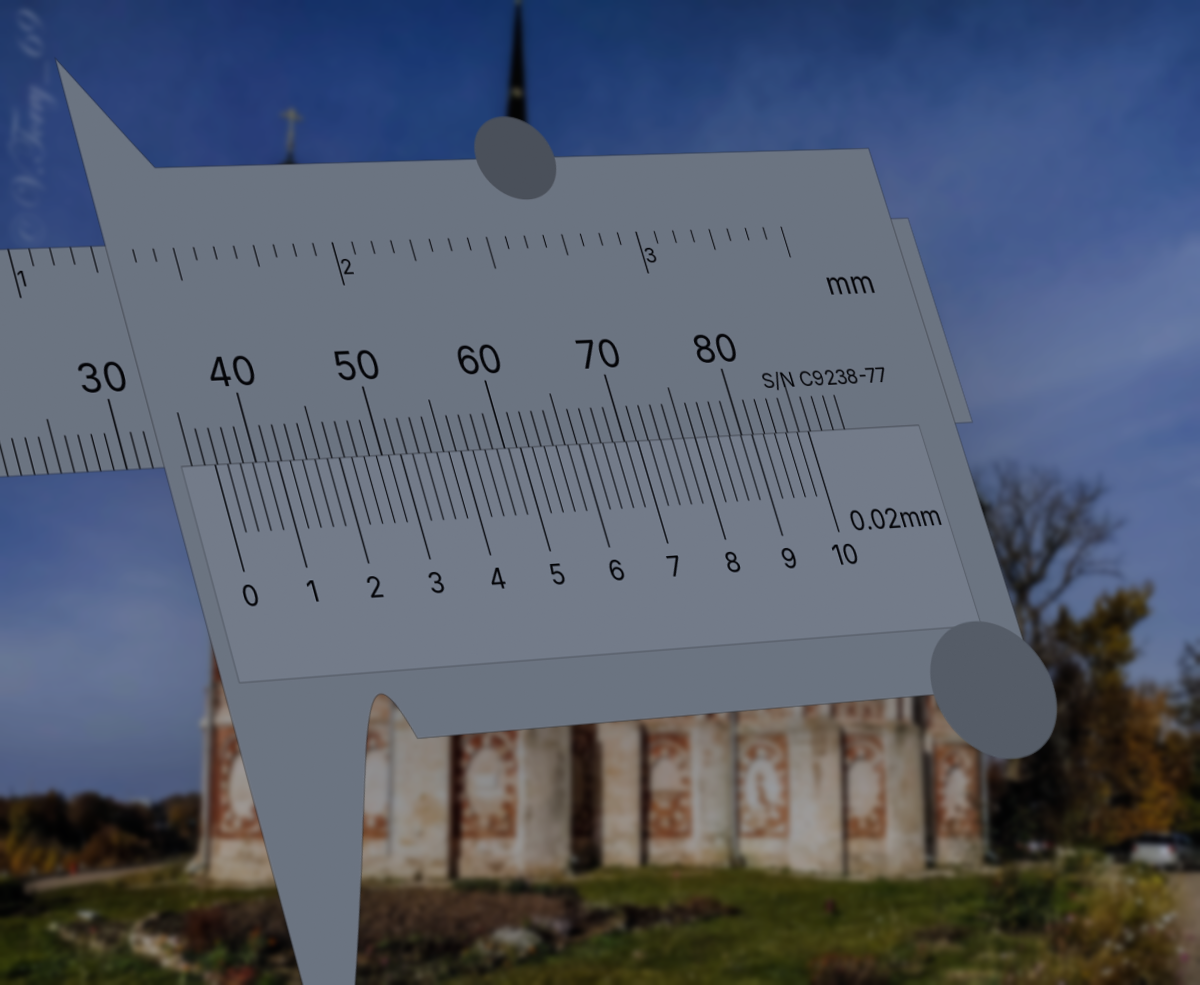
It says 36.8; mm
